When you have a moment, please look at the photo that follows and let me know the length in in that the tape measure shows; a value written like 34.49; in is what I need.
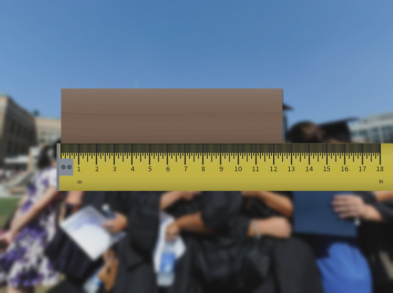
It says 12.5; in
